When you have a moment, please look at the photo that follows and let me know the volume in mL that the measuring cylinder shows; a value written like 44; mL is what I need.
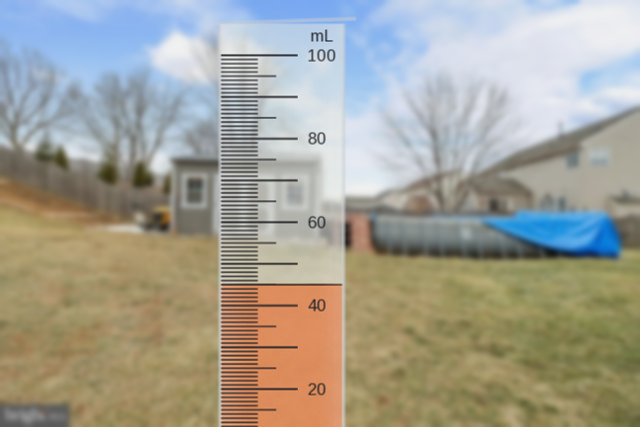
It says 45; mL
